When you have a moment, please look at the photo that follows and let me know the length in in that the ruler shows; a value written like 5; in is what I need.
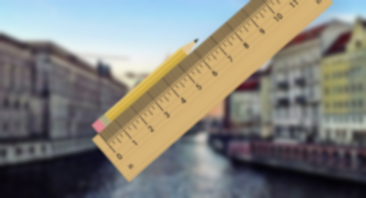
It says 6.5; in
